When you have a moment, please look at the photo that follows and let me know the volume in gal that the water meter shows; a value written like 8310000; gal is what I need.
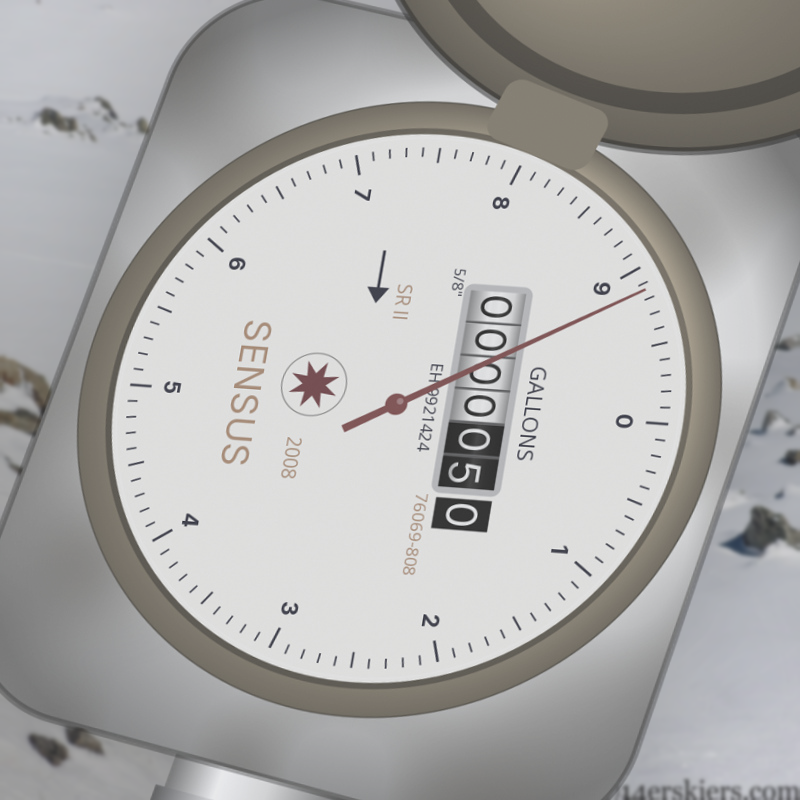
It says 49.1; gal
